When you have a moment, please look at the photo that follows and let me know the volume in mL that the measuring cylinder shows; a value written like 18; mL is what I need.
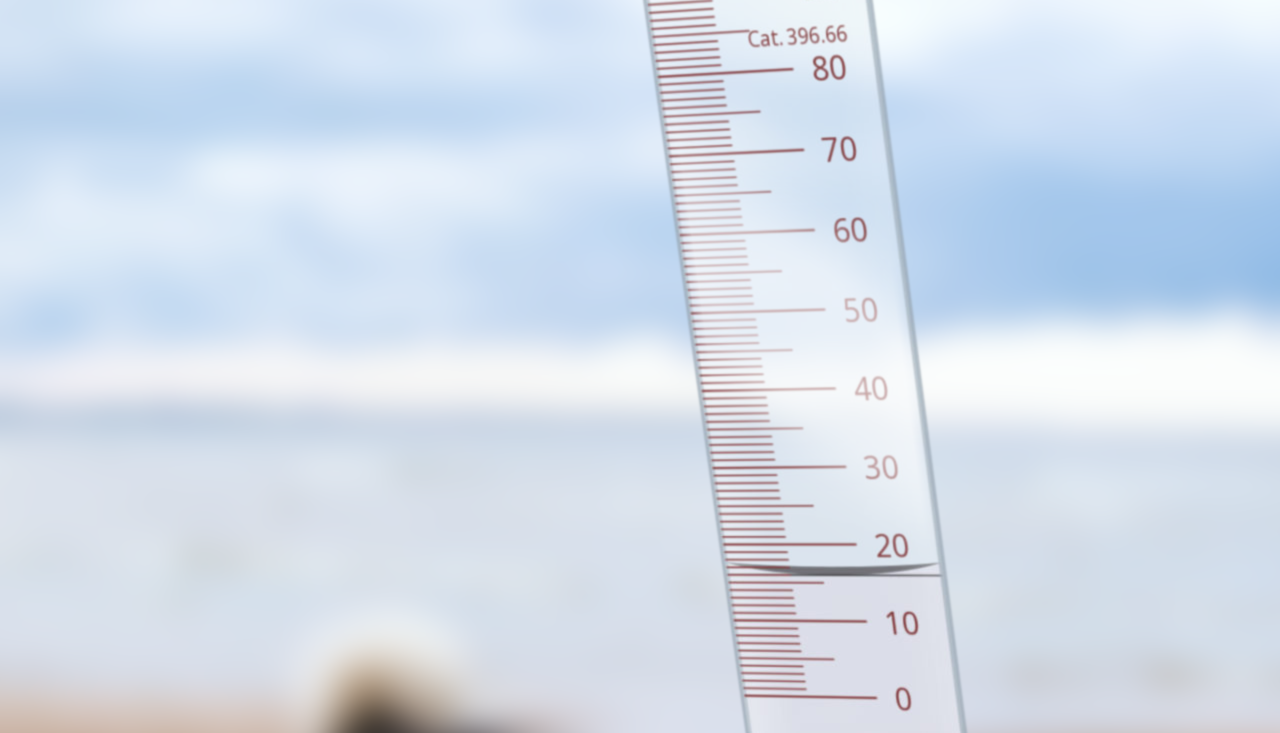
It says 16; mL
